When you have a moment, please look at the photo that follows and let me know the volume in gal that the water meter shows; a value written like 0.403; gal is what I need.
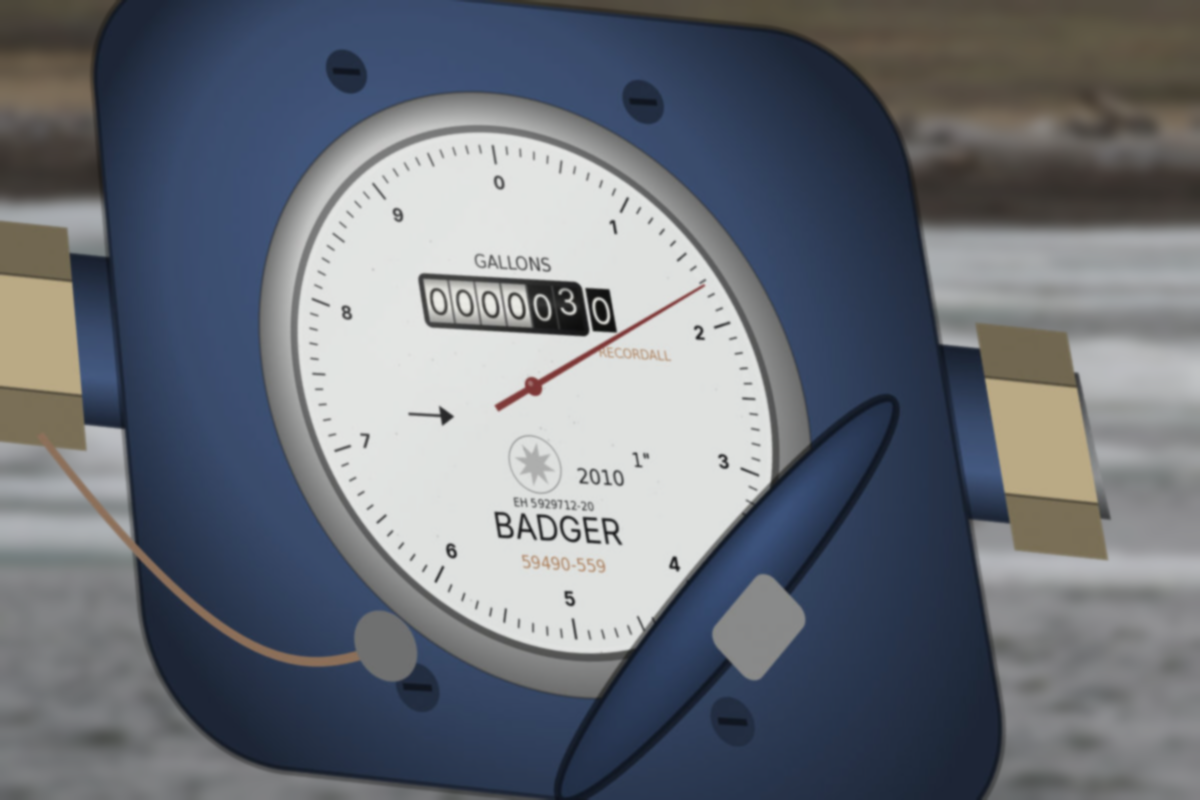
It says 31.7; gal
